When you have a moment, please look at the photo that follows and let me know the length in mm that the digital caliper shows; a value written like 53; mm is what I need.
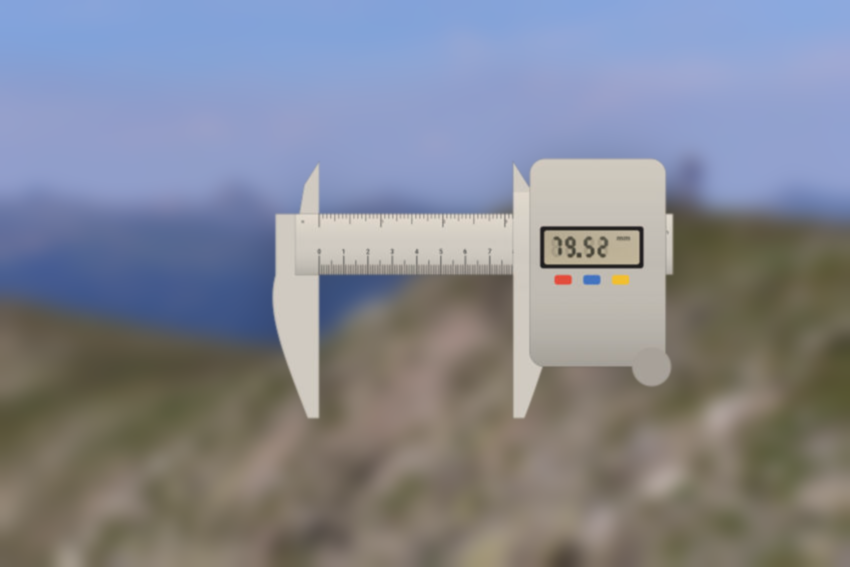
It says 79.52; mm
